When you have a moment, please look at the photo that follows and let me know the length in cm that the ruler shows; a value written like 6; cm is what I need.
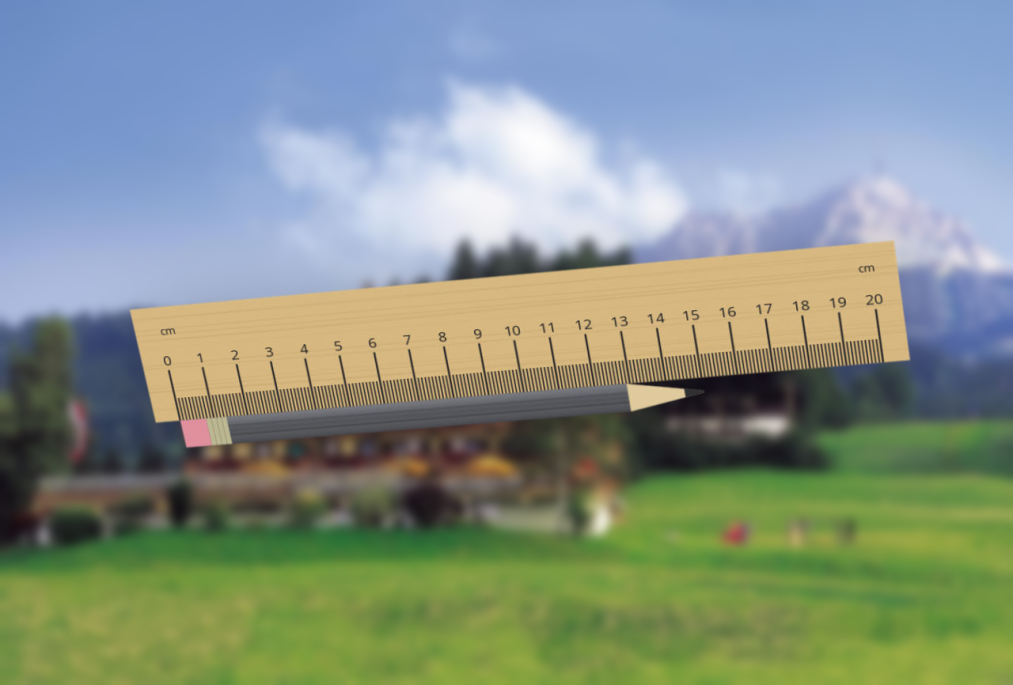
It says 15; cm
